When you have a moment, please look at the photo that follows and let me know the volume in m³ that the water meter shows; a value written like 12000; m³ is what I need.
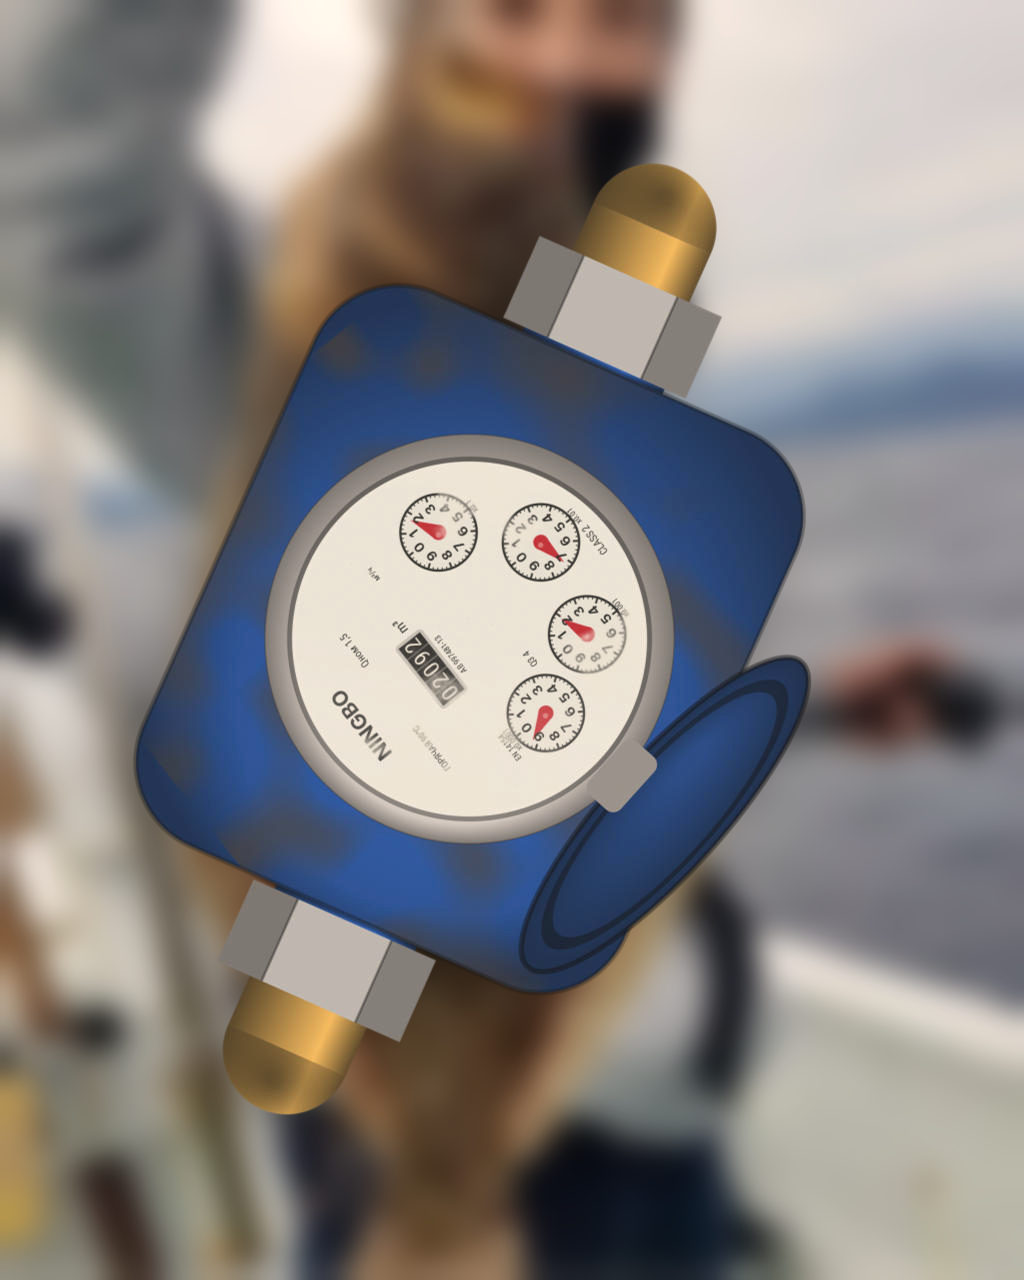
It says 2092.1719; m³
